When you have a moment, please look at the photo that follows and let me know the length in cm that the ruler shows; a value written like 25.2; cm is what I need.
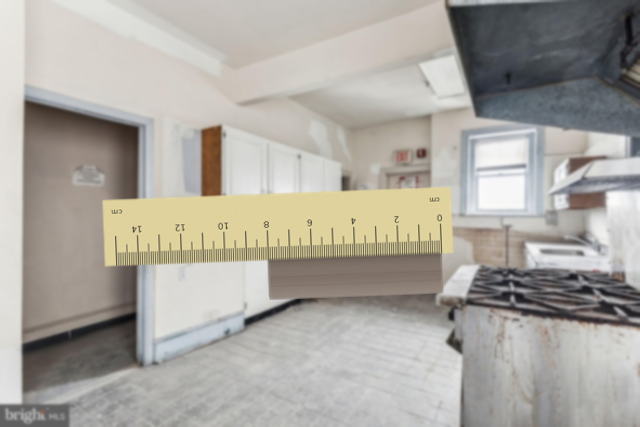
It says 8; cm
